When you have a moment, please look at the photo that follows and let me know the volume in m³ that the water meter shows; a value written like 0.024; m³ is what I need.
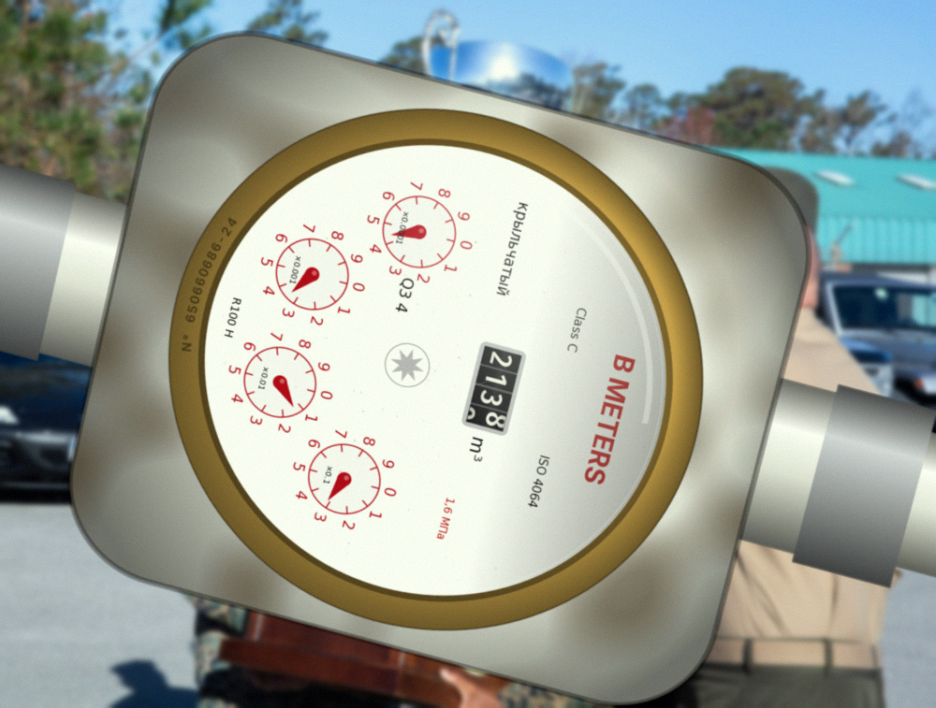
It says 2138.3134; m³
